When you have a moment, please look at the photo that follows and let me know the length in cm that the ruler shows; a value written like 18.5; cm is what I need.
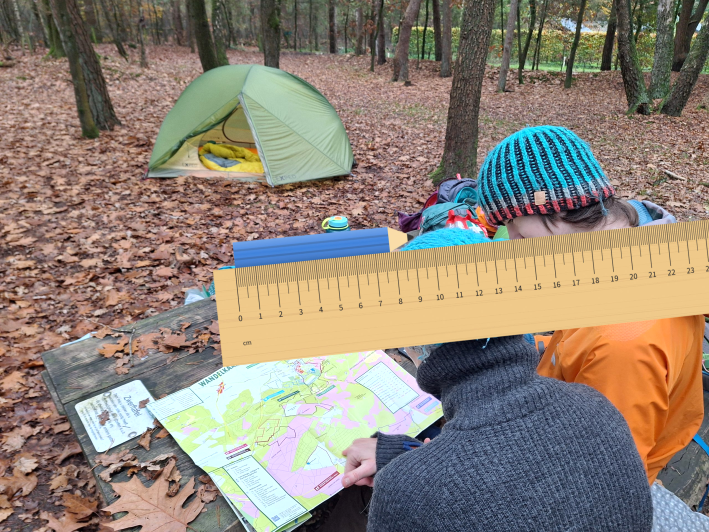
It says 9; cm
